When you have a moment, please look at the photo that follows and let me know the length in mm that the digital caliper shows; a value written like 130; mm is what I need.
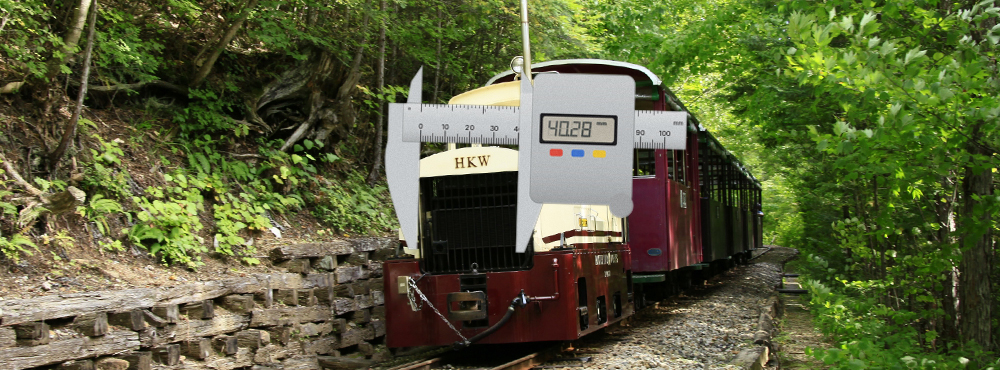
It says 40.28; mm
